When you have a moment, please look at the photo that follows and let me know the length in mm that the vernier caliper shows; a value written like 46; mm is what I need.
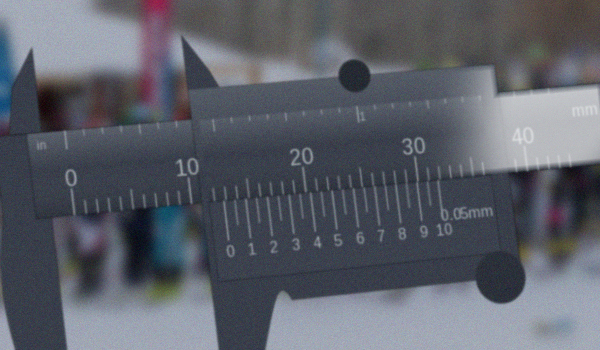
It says 12.8; mm
